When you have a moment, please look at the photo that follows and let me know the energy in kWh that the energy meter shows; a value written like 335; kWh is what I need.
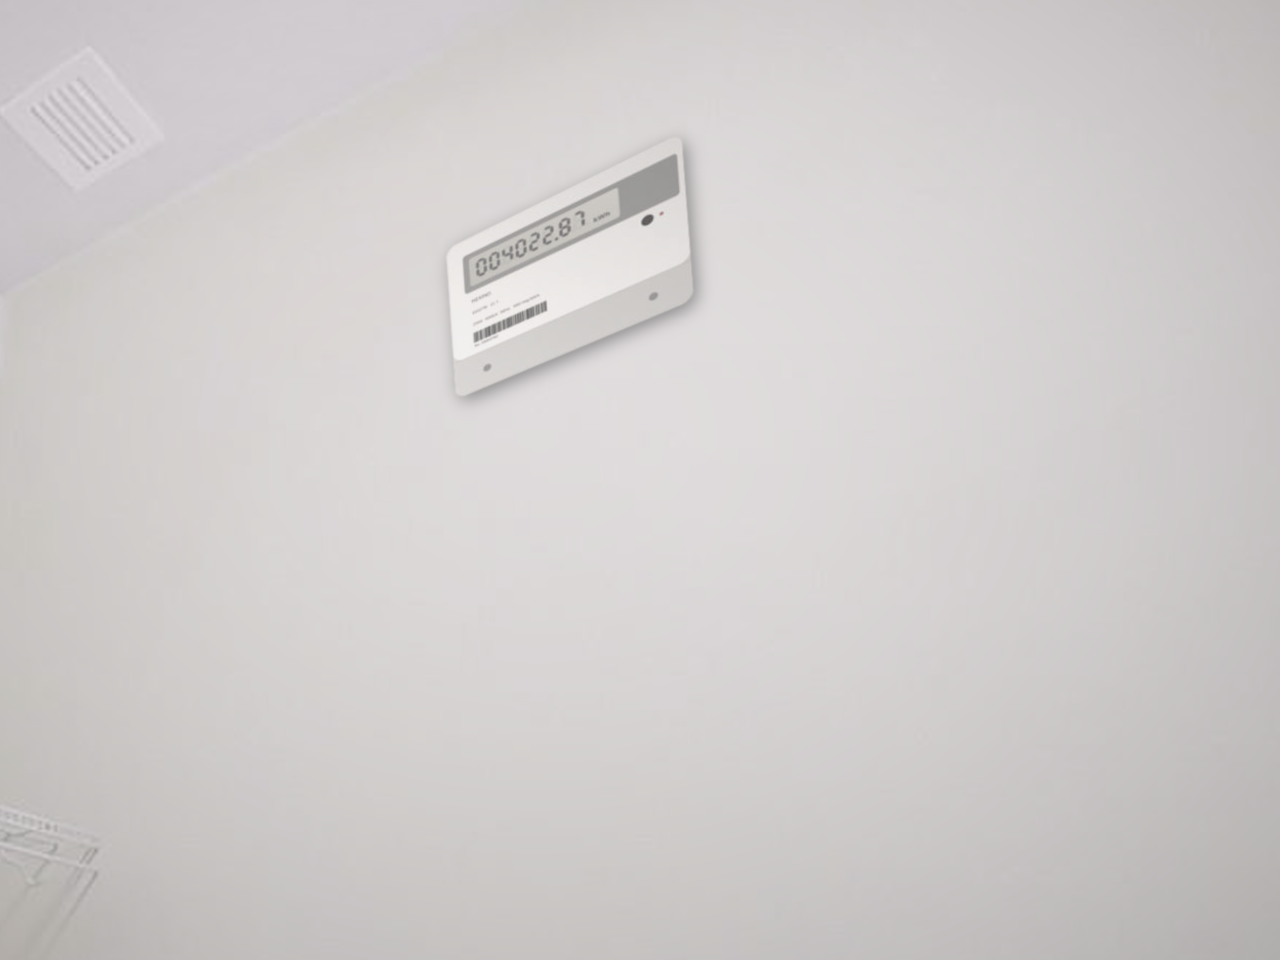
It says 4022.87; kWh
